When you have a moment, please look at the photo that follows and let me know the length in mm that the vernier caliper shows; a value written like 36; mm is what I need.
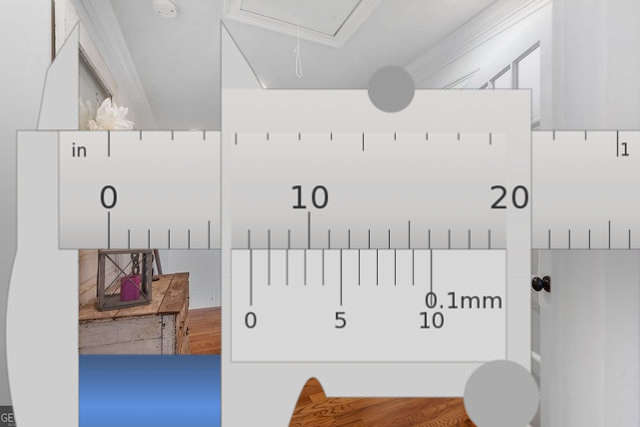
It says 7.1; mm
